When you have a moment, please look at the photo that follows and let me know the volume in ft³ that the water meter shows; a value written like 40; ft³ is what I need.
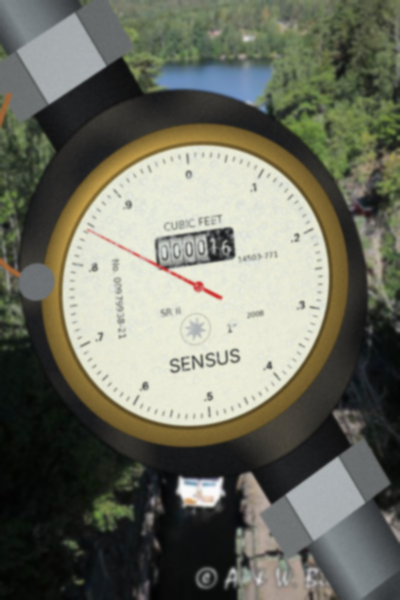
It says 15.84; ft³
